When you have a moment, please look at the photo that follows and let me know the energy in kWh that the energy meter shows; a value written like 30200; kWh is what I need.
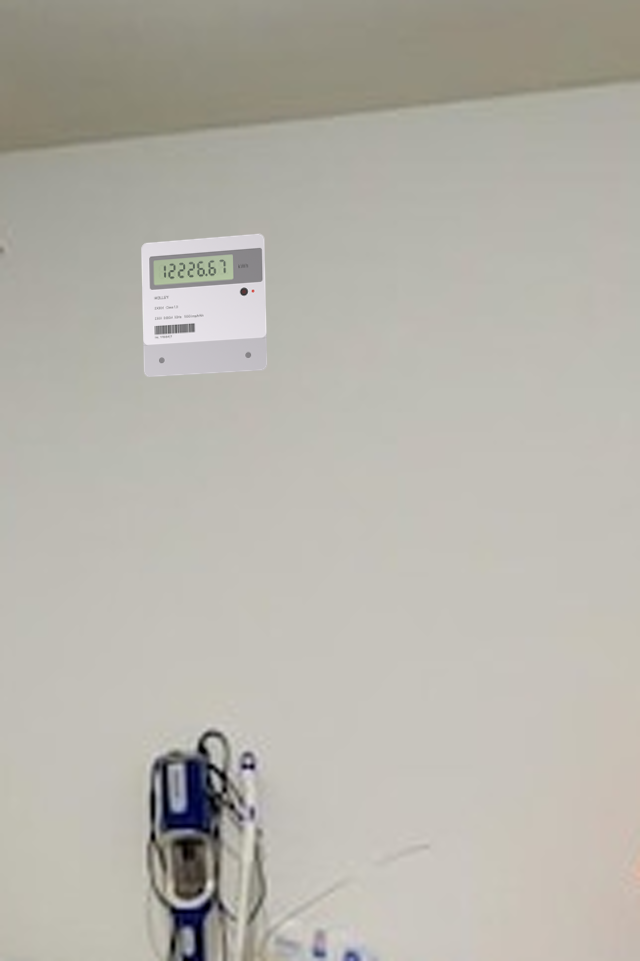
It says 12226.67; kWh
